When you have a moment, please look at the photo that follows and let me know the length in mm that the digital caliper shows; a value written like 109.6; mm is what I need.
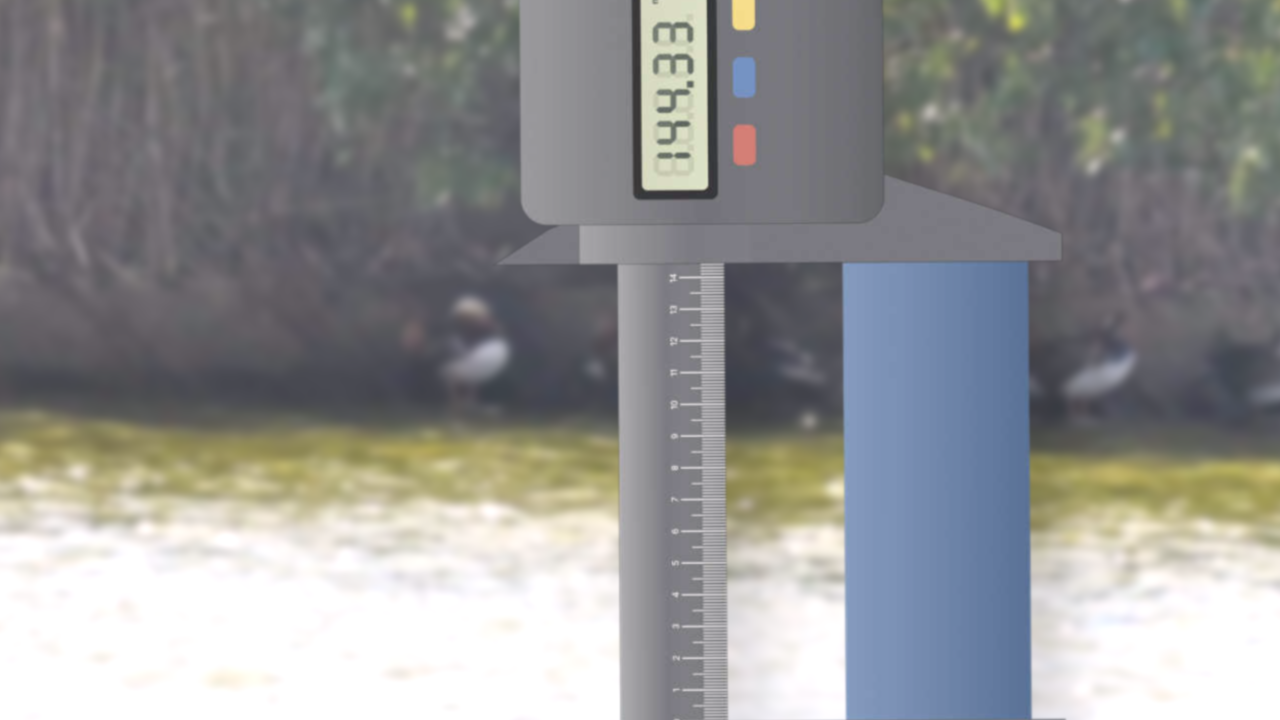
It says 144.33; mm
